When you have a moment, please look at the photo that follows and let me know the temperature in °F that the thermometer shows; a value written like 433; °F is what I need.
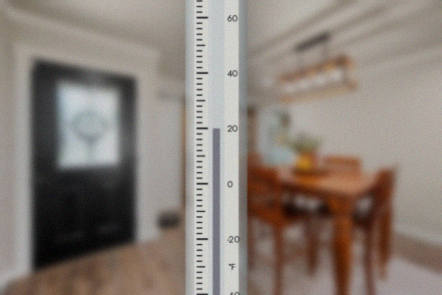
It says 20; °F
